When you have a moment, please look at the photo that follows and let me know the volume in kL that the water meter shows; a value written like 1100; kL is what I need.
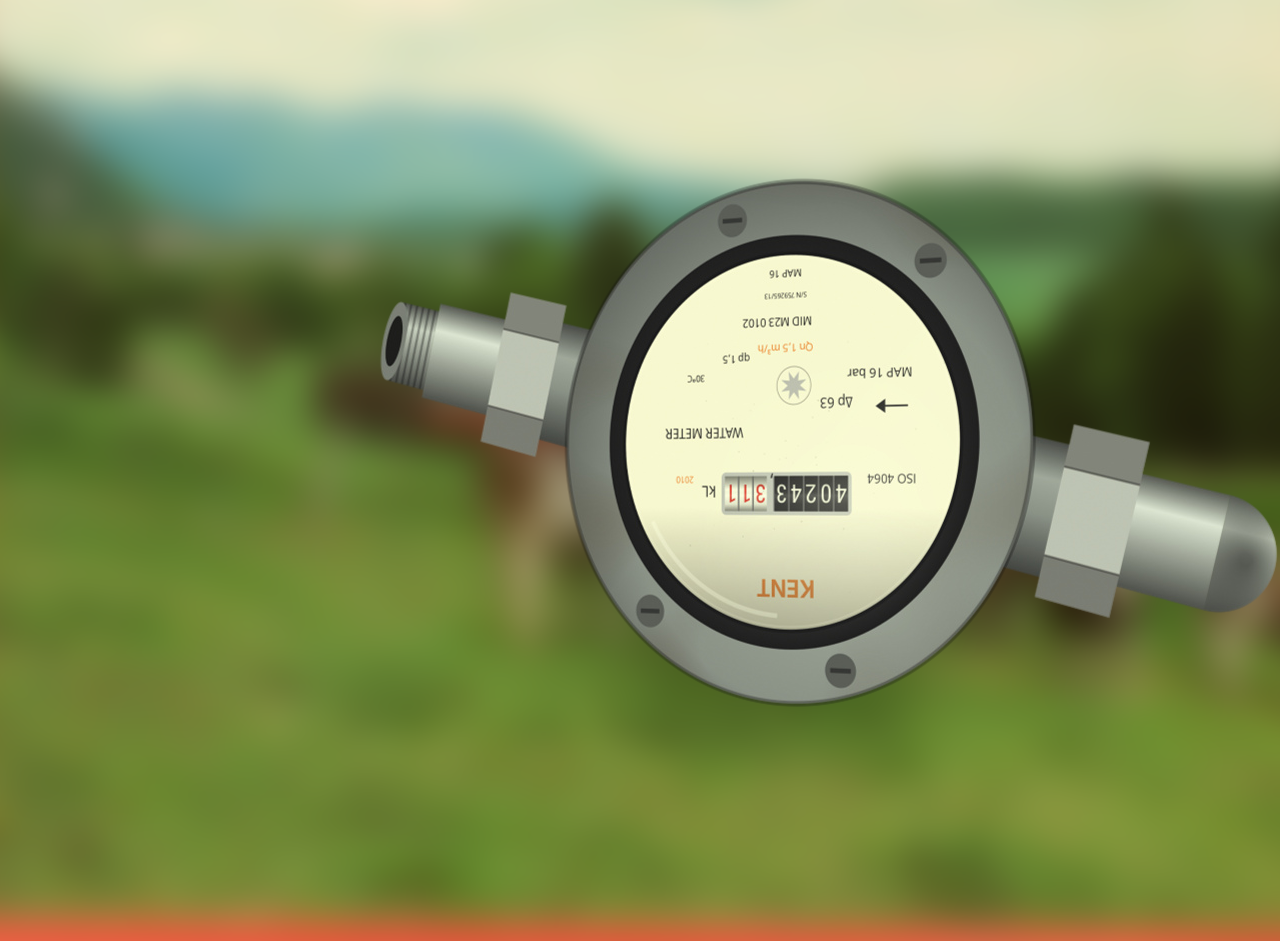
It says 40243.311; kL
